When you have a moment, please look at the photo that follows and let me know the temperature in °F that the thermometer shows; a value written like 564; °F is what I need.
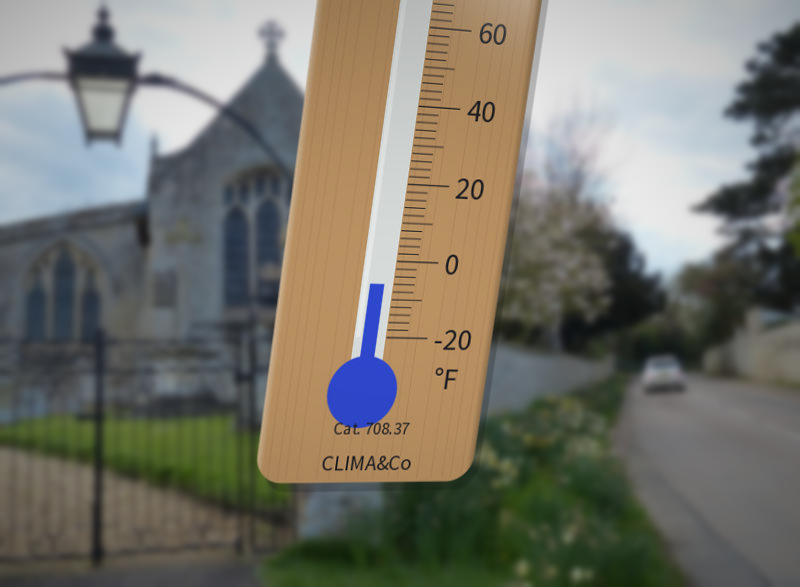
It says -6; °F
